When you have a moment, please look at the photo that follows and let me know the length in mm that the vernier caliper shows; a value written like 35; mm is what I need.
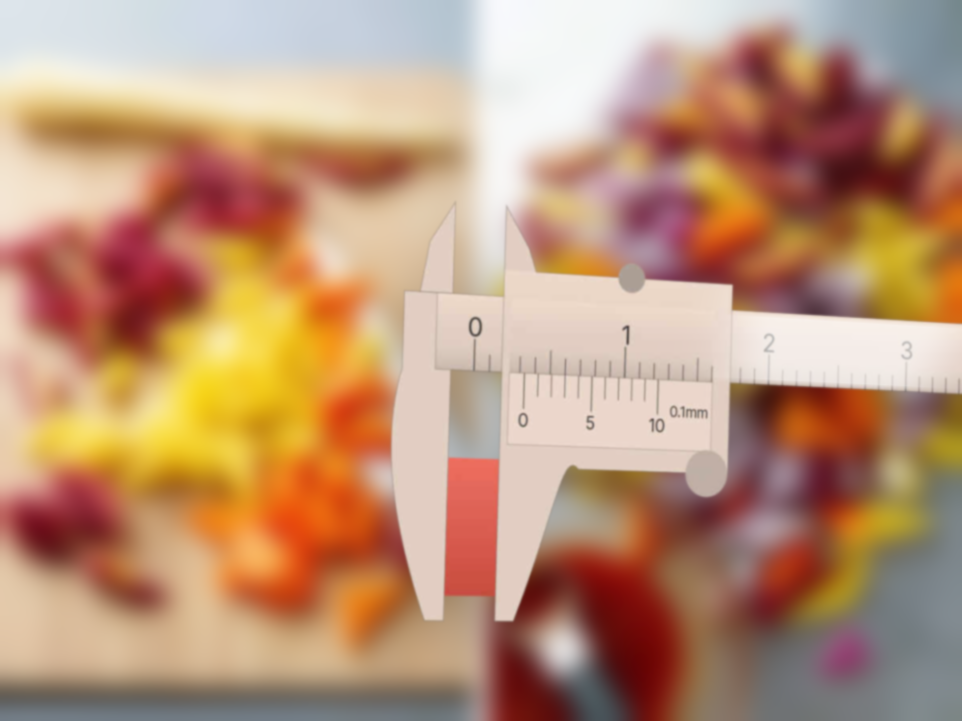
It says 3.3; mm
